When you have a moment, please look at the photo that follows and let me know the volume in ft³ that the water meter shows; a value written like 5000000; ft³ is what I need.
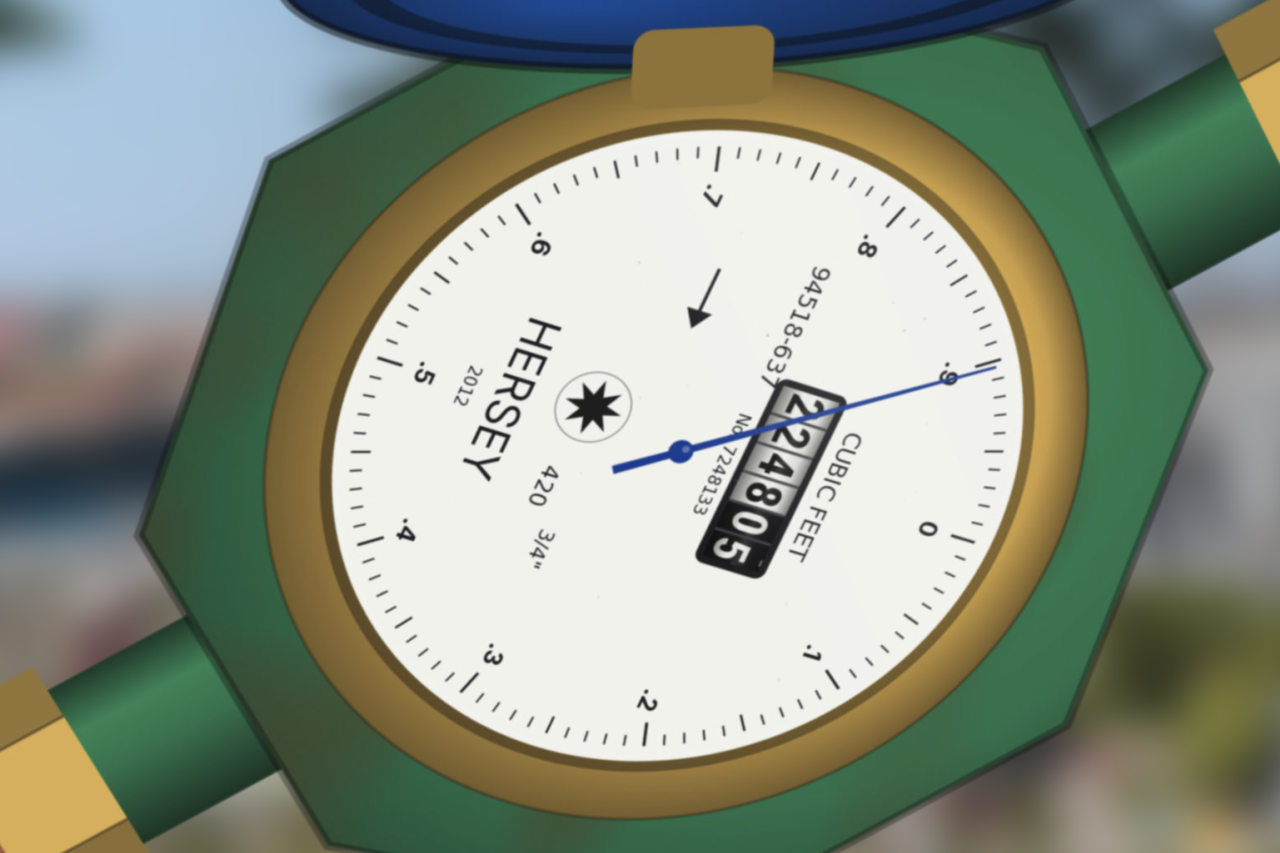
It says 224804.90; ft³
